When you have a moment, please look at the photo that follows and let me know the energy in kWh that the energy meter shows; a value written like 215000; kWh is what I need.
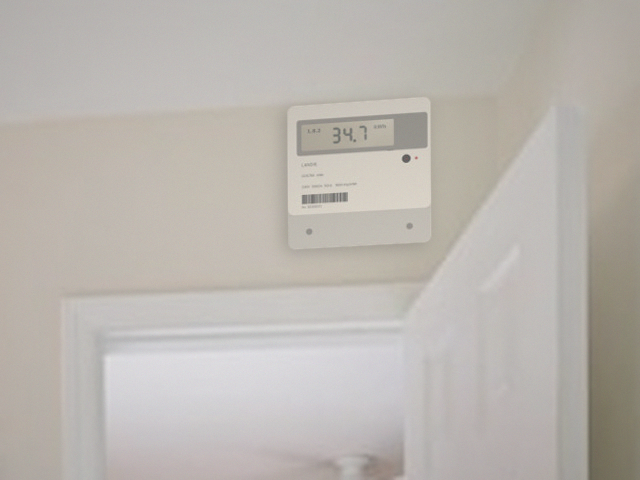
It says 34.7; kWh
